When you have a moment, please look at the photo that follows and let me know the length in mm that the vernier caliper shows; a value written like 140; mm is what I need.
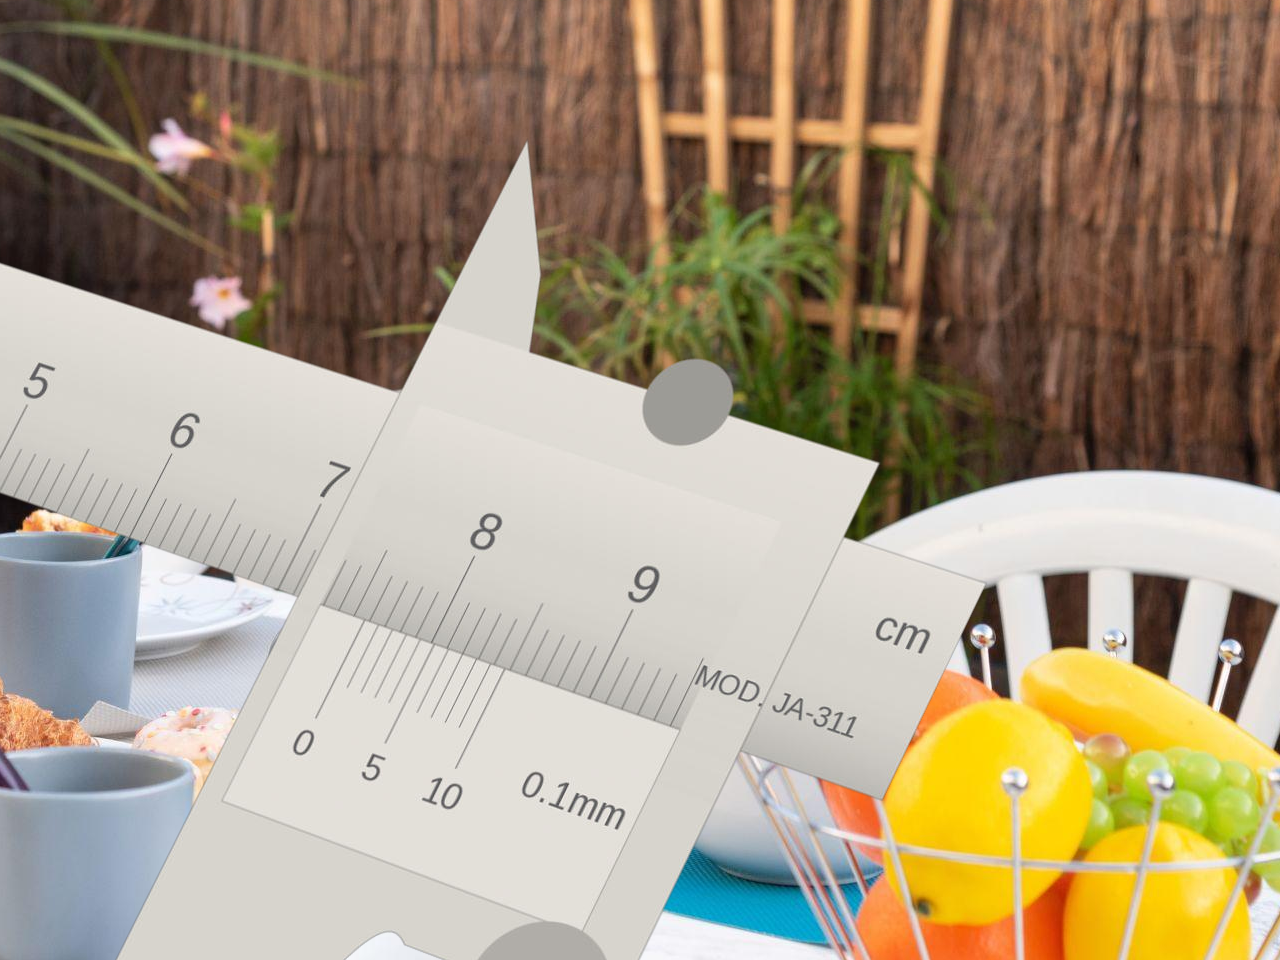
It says 75.7; mm
